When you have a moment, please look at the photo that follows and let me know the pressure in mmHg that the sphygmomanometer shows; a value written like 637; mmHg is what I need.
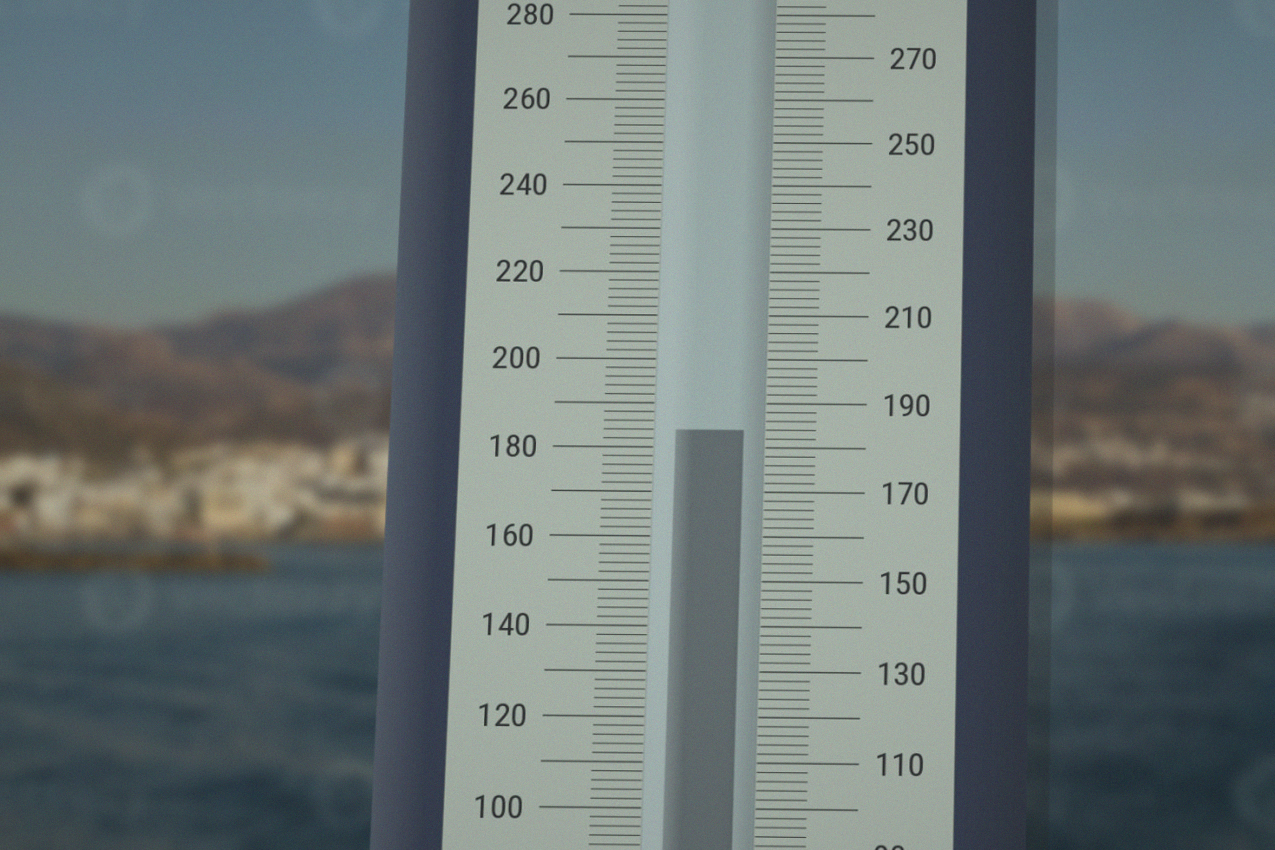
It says 184; mmHg
